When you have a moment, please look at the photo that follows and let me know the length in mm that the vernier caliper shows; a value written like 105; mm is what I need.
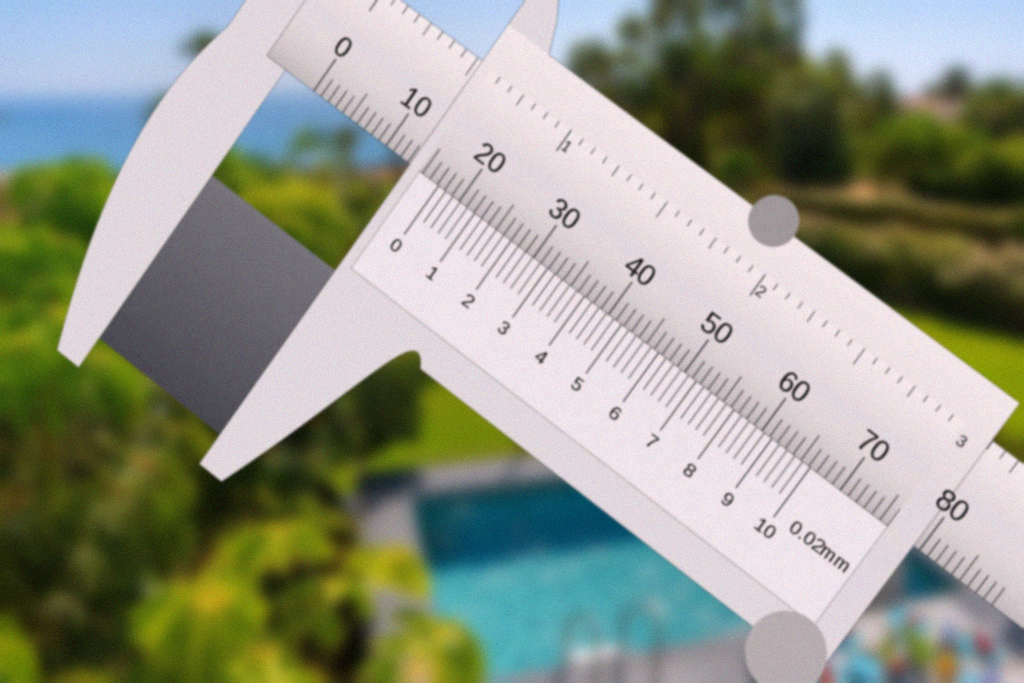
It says 17.2; mm
